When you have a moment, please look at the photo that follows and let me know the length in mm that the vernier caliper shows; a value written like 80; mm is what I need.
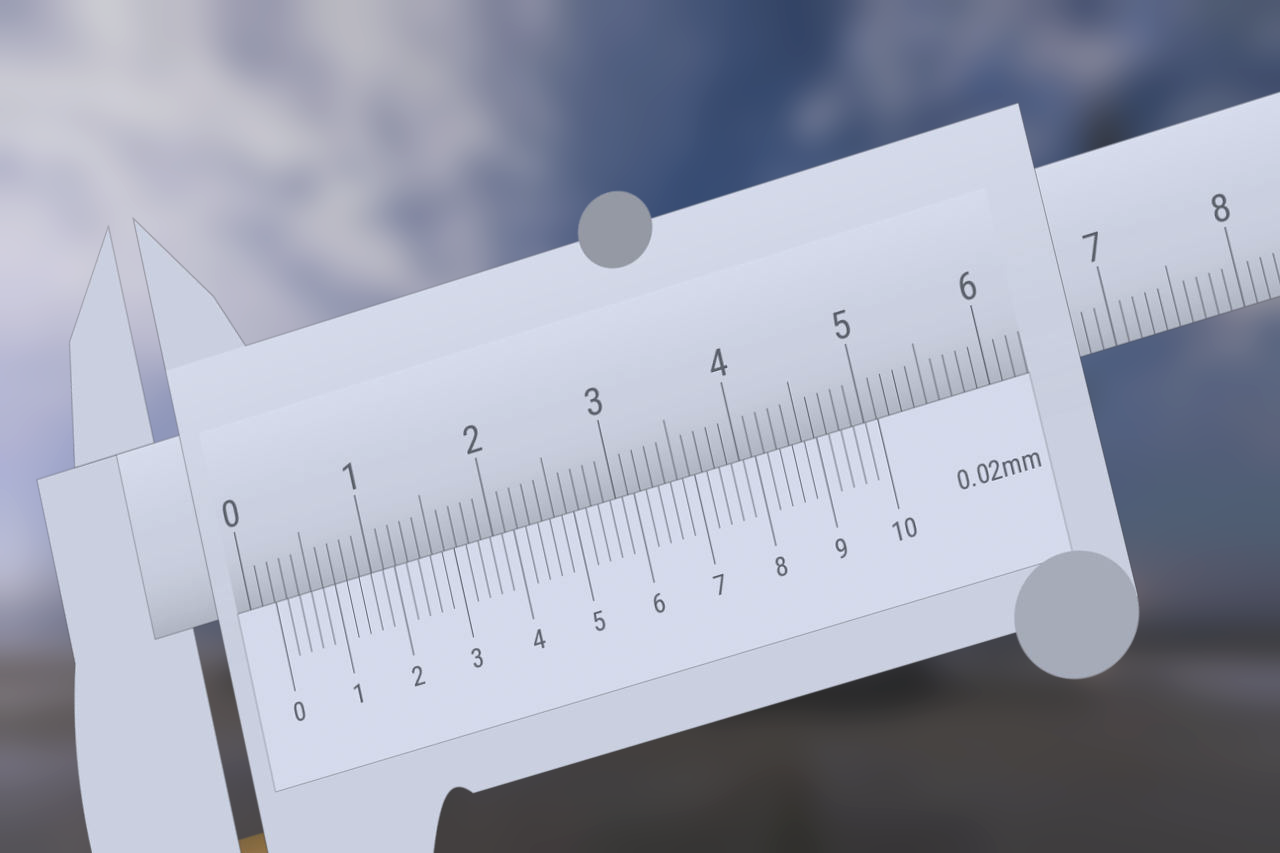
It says 2.1; mm
